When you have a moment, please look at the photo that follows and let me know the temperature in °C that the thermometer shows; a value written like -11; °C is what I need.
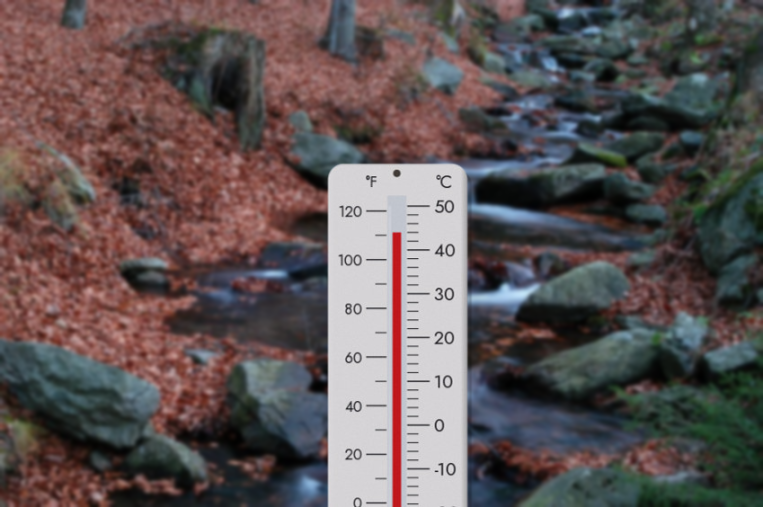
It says 44; °C
